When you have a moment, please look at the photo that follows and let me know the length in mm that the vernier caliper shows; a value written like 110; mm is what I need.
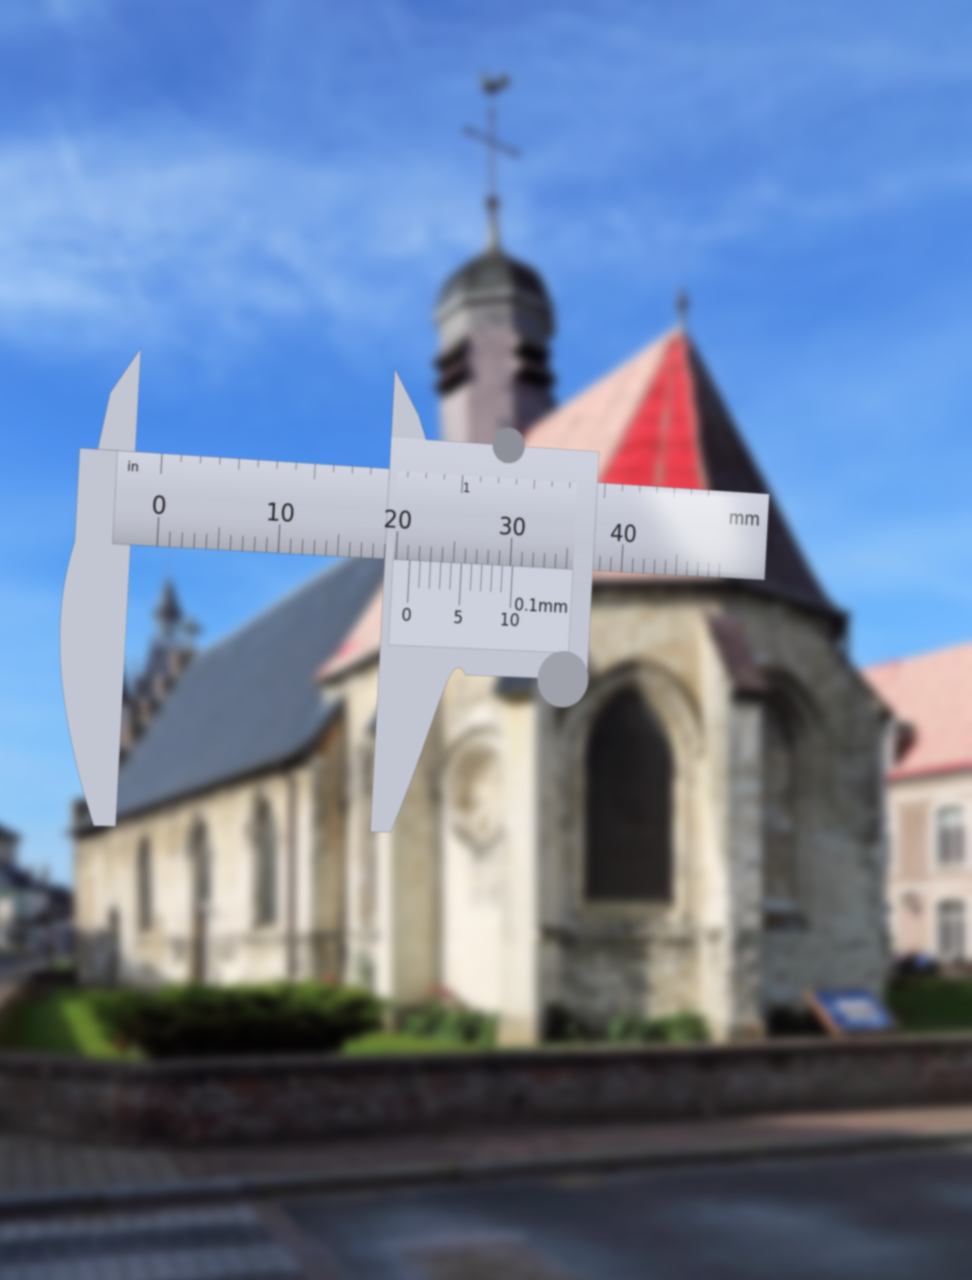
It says 21.2; mm
